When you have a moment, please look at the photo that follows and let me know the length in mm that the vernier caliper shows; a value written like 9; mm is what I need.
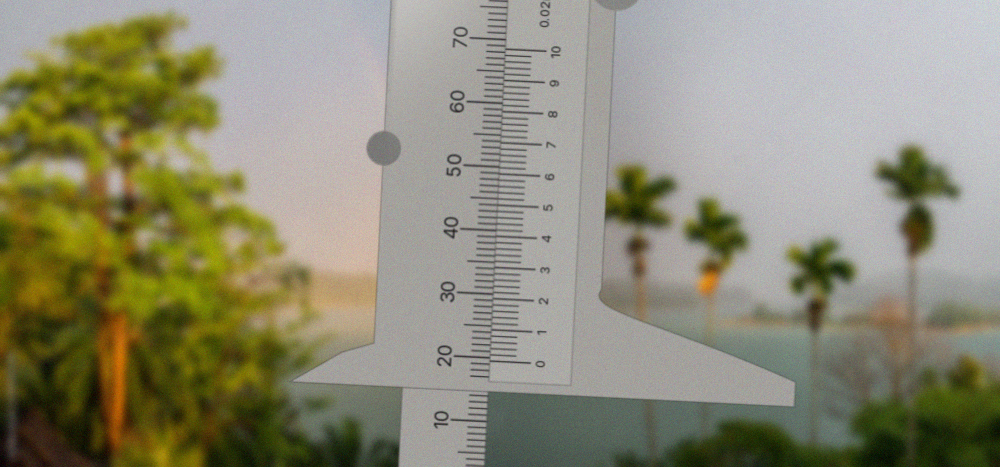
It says 19.5; mm
